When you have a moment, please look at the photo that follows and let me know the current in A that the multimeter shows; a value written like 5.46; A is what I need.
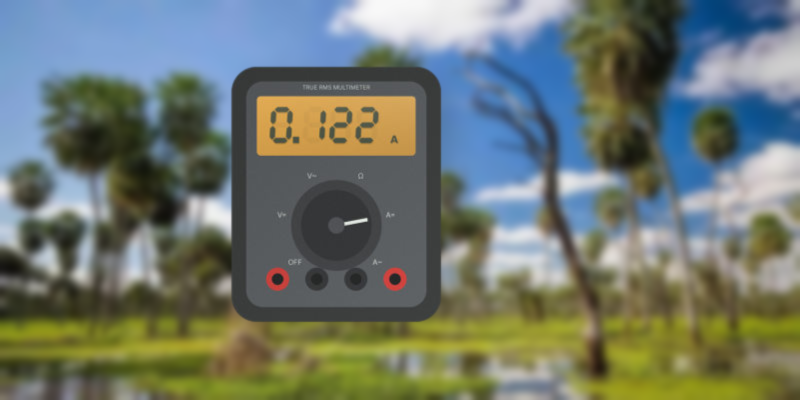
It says 0.122; A
